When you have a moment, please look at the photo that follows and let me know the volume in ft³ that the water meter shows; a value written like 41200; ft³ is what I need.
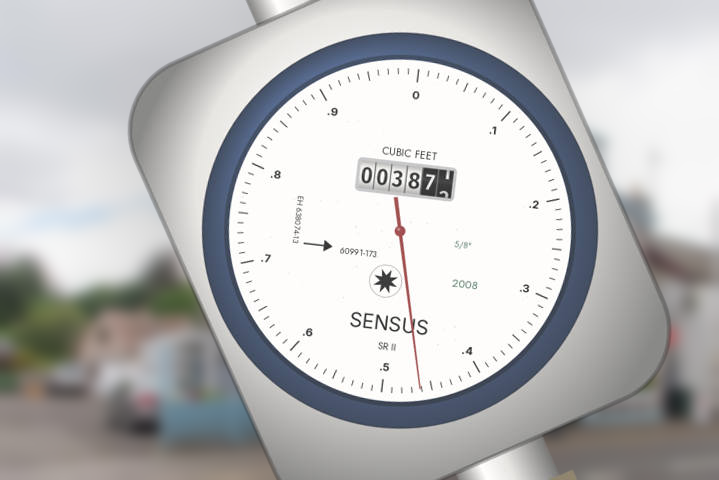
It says 3871.46; ft³
